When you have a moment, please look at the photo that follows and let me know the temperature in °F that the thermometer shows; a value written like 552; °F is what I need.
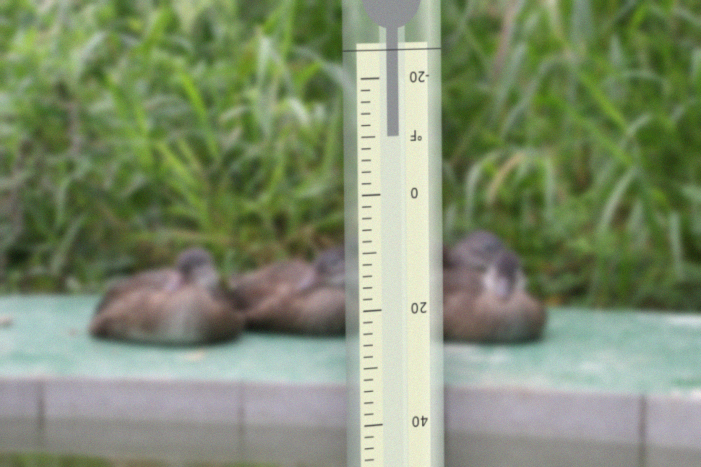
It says -10; °F
